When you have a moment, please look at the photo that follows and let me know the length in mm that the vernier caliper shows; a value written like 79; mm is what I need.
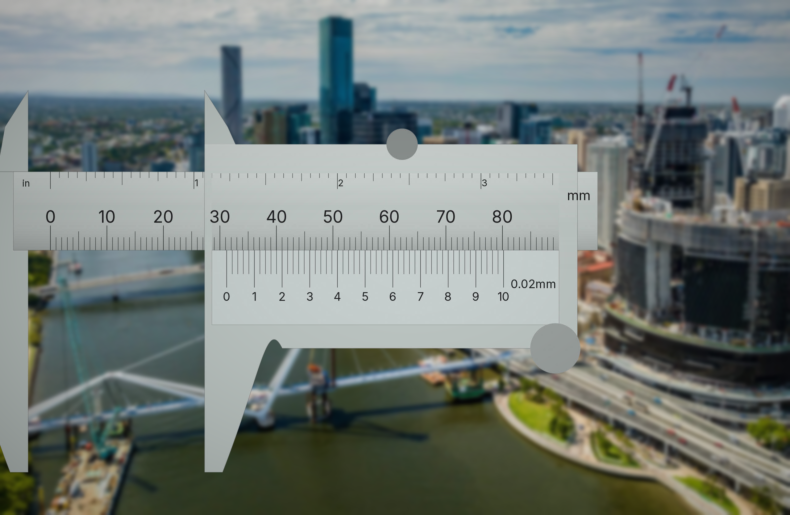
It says 31.2; mm
